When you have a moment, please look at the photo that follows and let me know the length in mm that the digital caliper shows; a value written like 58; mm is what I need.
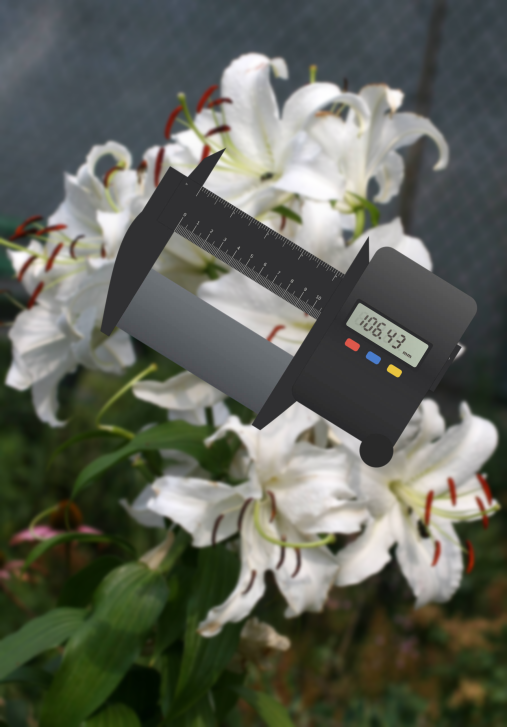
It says 106.43; mm
